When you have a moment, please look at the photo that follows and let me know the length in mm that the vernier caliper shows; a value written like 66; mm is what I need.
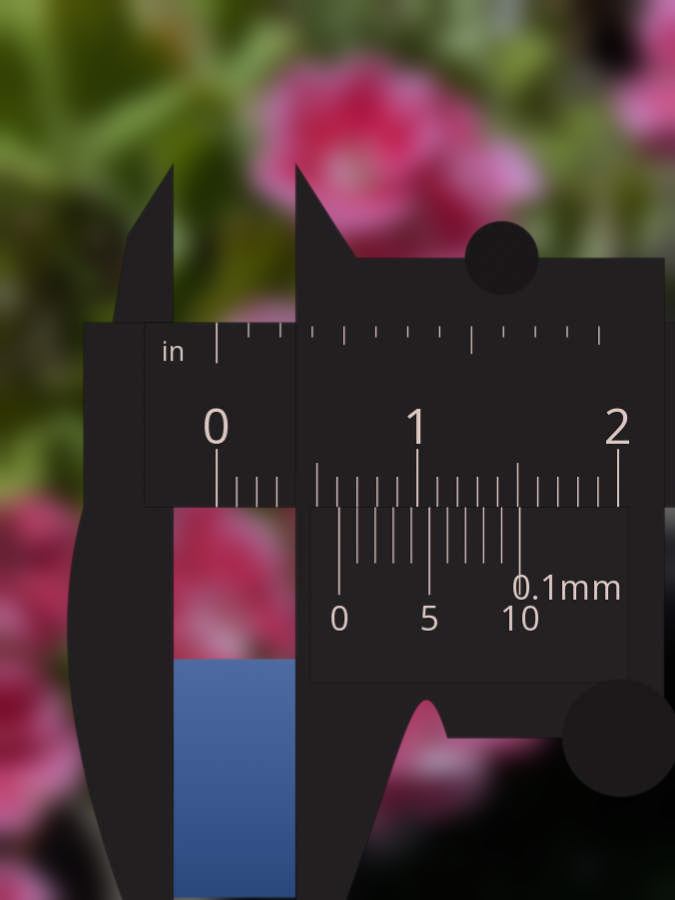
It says 6.1; mm
